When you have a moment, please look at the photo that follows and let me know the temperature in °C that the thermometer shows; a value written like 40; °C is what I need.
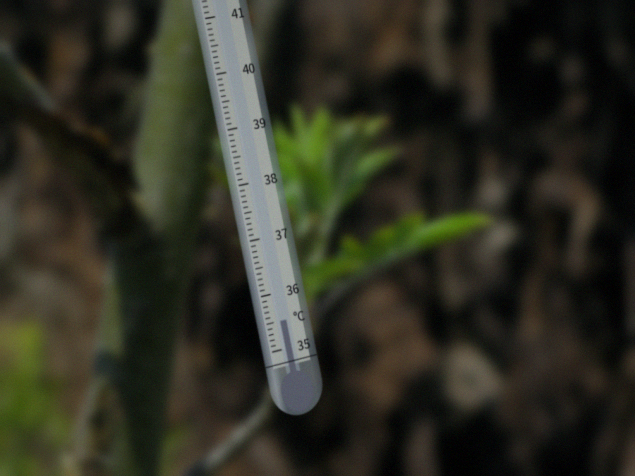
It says 35.5; °C
